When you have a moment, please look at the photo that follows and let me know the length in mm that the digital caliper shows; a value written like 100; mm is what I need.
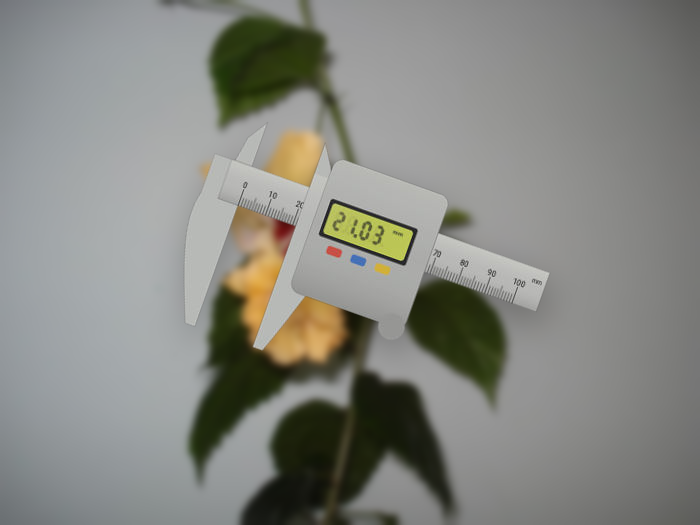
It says 21.03; mm
